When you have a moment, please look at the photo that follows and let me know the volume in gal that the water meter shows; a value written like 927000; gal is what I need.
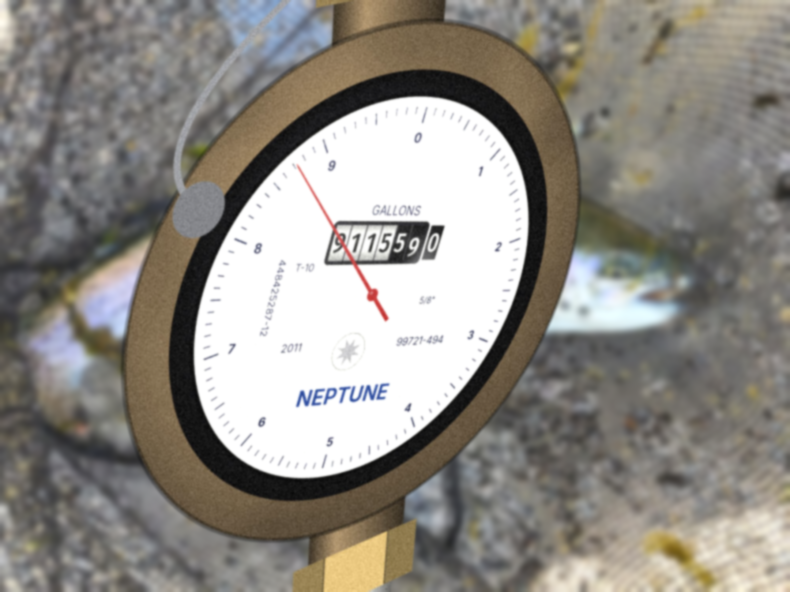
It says 9115588.7; gal
